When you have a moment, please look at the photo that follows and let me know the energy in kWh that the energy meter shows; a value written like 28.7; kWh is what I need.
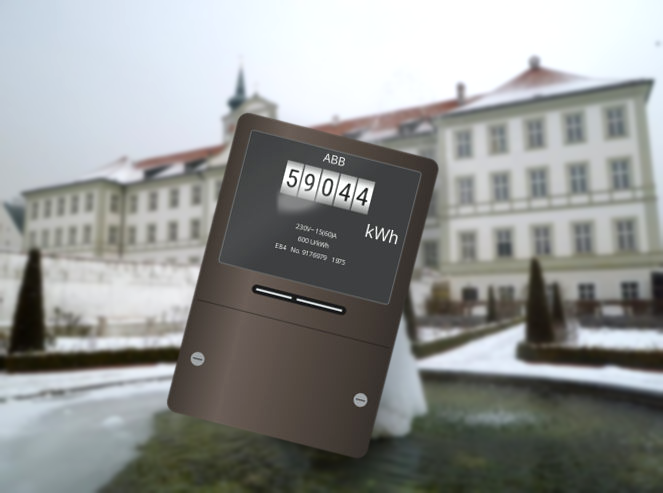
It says 59044; kWh
